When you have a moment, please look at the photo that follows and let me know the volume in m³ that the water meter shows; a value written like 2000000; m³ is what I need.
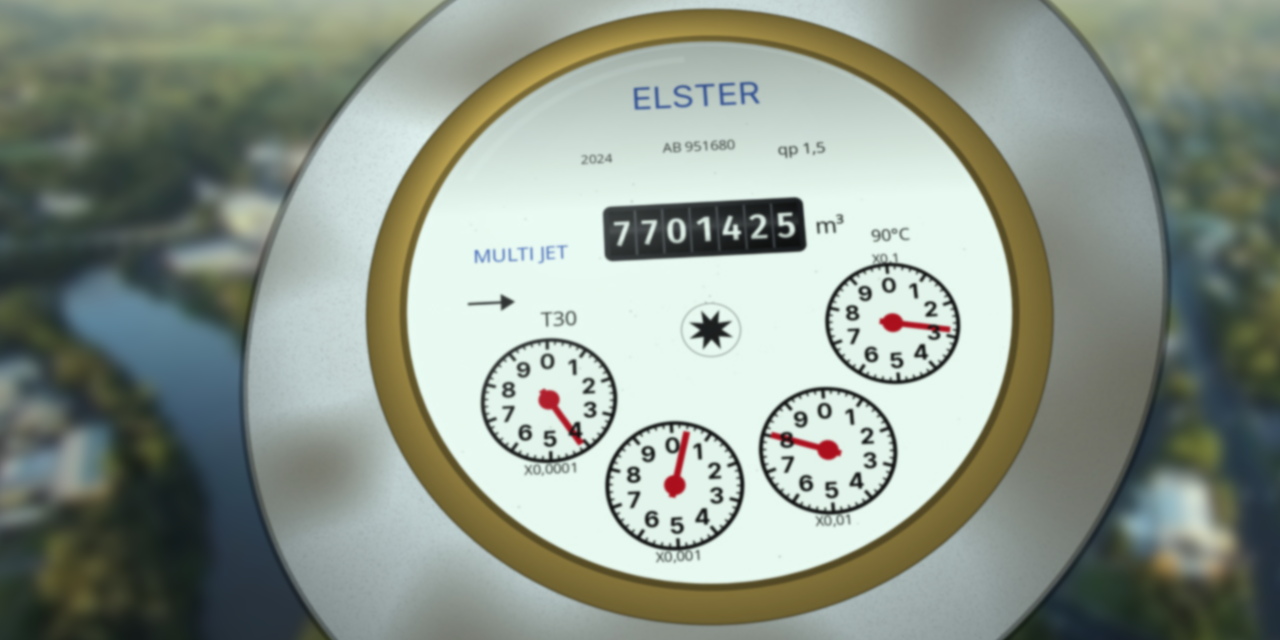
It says 7701425.2804; m³
